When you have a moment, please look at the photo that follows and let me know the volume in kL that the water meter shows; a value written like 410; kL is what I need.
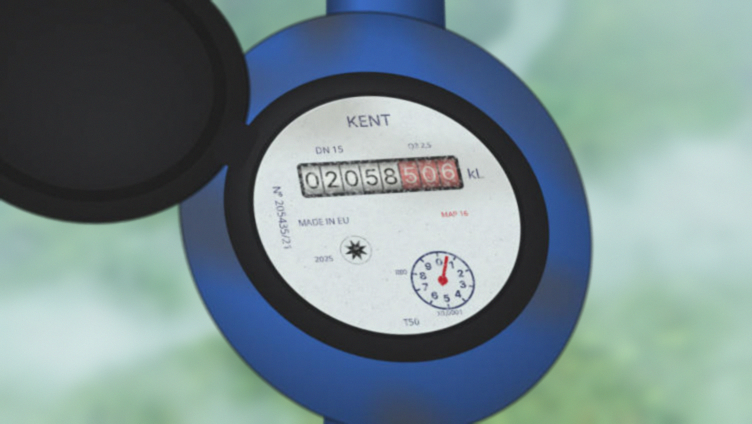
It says 2058.5060; kL
